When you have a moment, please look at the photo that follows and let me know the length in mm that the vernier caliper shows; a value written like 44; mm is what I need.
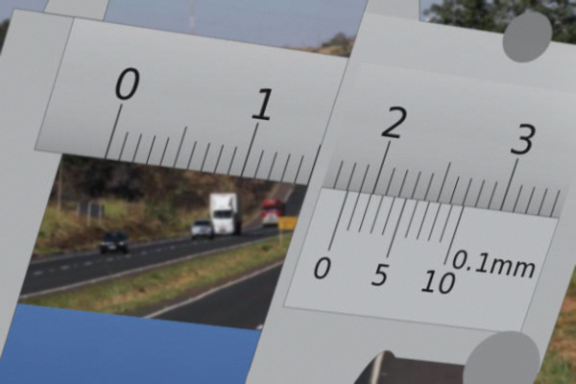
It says 18.1; mm
